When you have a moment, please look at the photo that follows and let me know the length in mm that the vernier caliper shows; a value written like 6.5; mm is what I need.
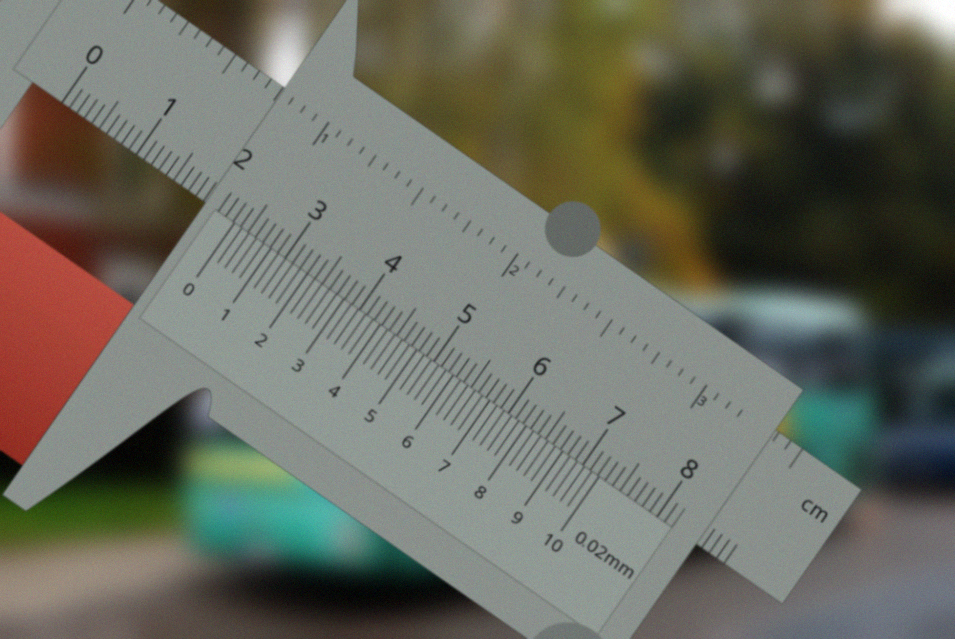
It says 23.2; mm
